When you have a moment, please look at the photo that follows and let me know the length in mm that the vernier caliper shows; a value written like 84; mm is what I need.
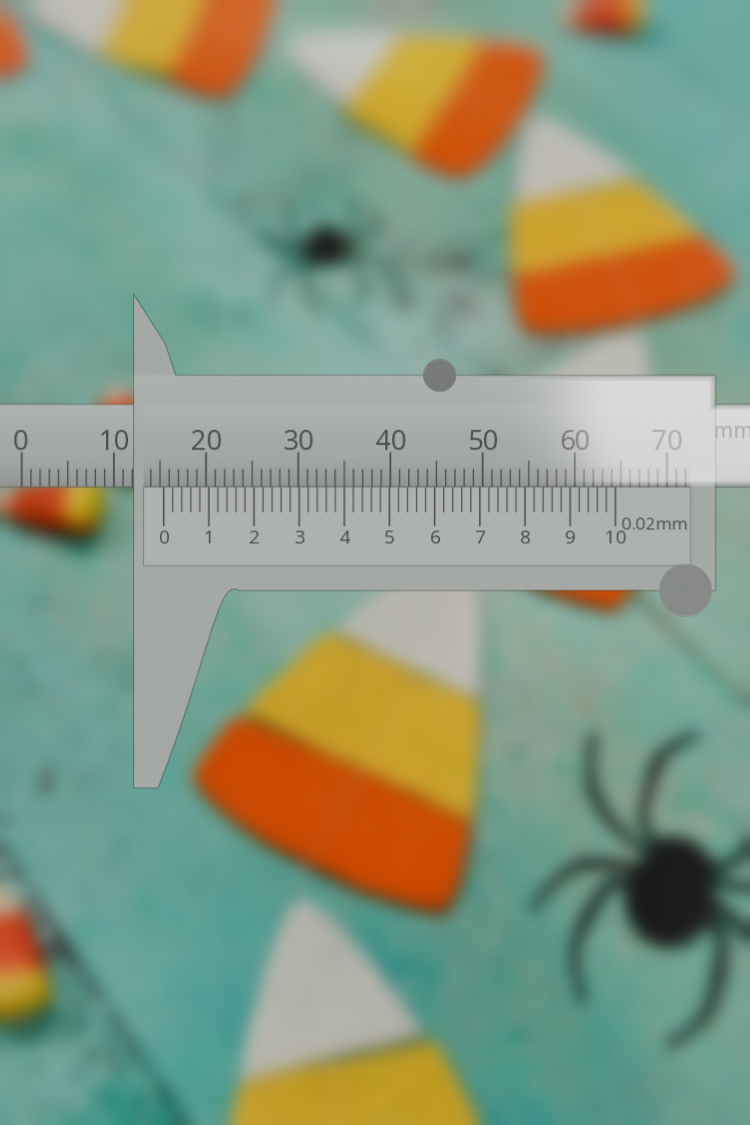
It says 15.4; mm
